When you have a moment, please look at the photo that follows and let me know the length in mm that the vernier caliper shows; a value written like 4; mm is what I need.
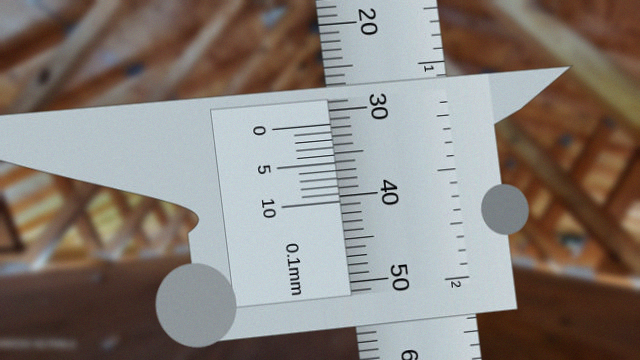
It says 31.6; mm
